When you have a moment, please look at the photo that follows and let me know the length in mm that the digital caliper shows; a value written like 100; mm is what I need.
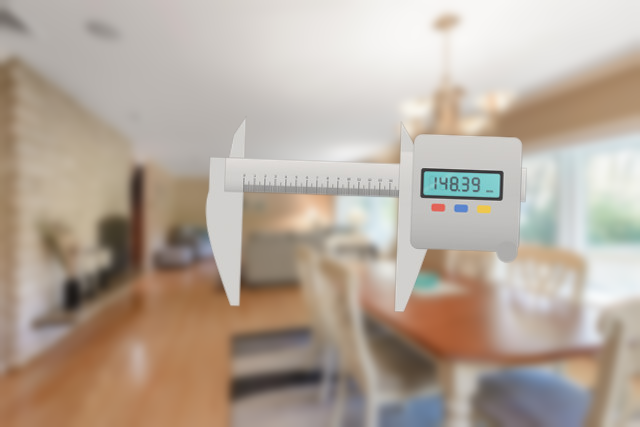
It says 148.39; mm
